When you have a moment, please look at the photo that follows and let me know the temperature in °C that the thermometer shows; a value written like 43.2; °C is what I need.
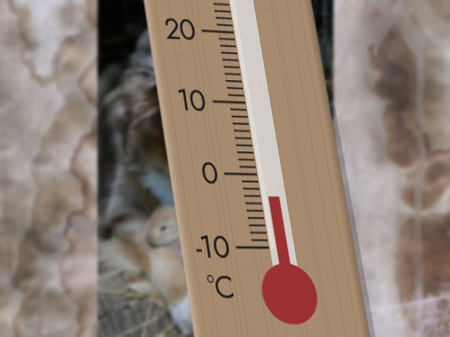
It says -3; °C
